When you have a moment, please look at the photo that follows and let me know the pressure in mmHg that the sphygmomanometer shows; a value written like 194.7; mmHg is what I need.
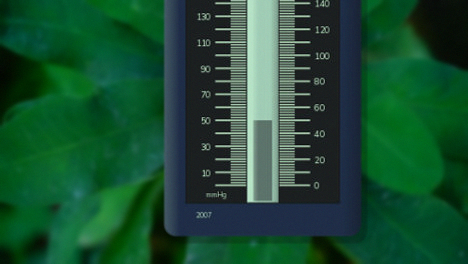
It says 50; mmHg
